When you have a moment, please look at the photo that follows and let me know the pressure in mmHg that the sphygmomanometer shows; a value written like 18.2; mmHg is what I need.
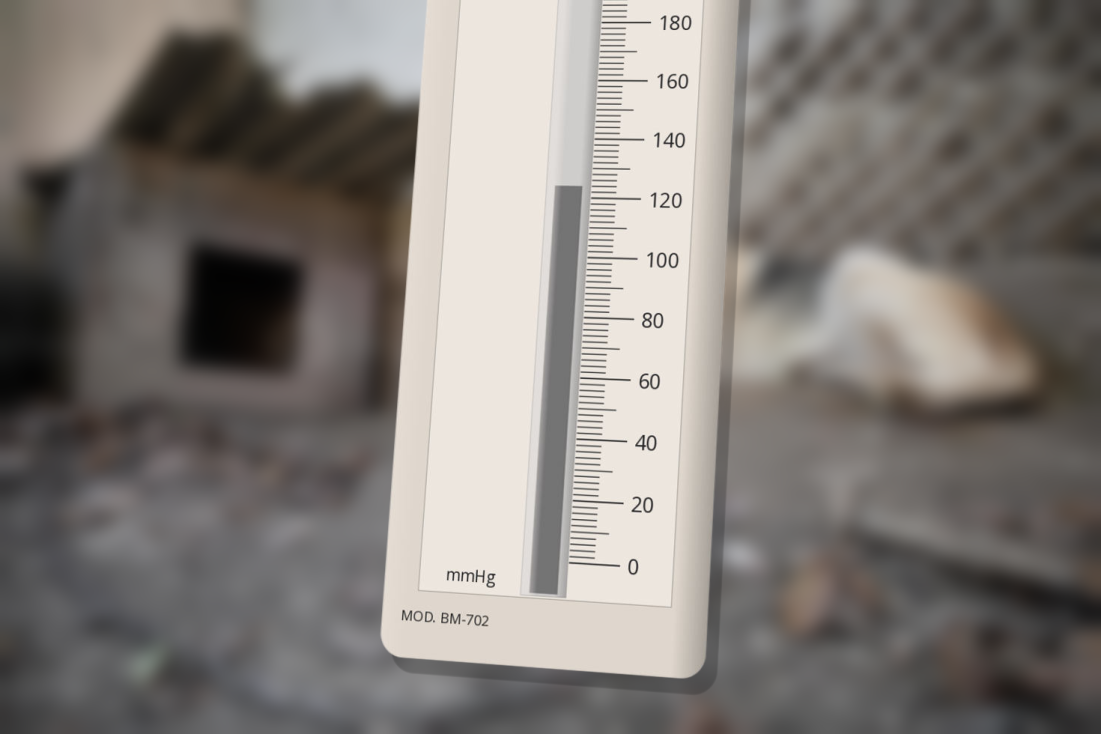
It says 124; mmHg
